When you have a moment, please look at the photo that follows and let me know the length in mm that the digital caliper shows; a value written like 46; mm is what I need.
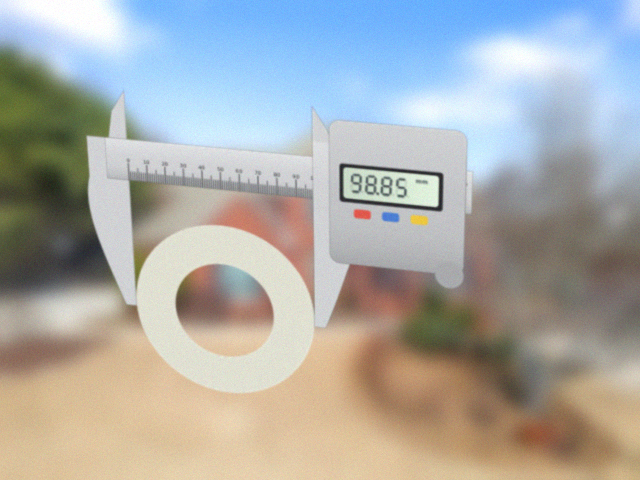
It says 98.85; mm
